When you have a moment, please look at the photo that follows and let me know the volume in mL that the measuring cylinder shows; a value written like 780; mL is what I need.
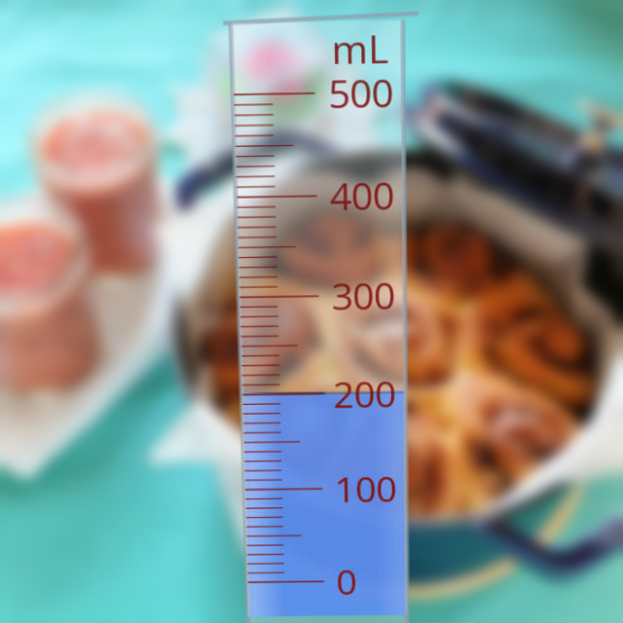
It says 200; mL
